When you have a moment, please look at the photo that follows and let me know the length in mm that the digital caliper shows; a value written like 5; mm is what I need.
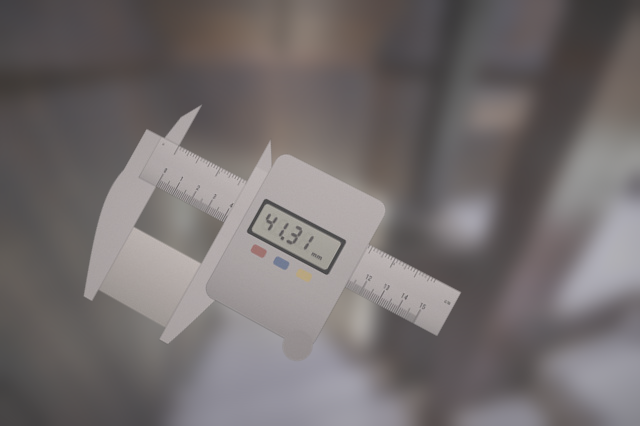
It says 41.31; mm
